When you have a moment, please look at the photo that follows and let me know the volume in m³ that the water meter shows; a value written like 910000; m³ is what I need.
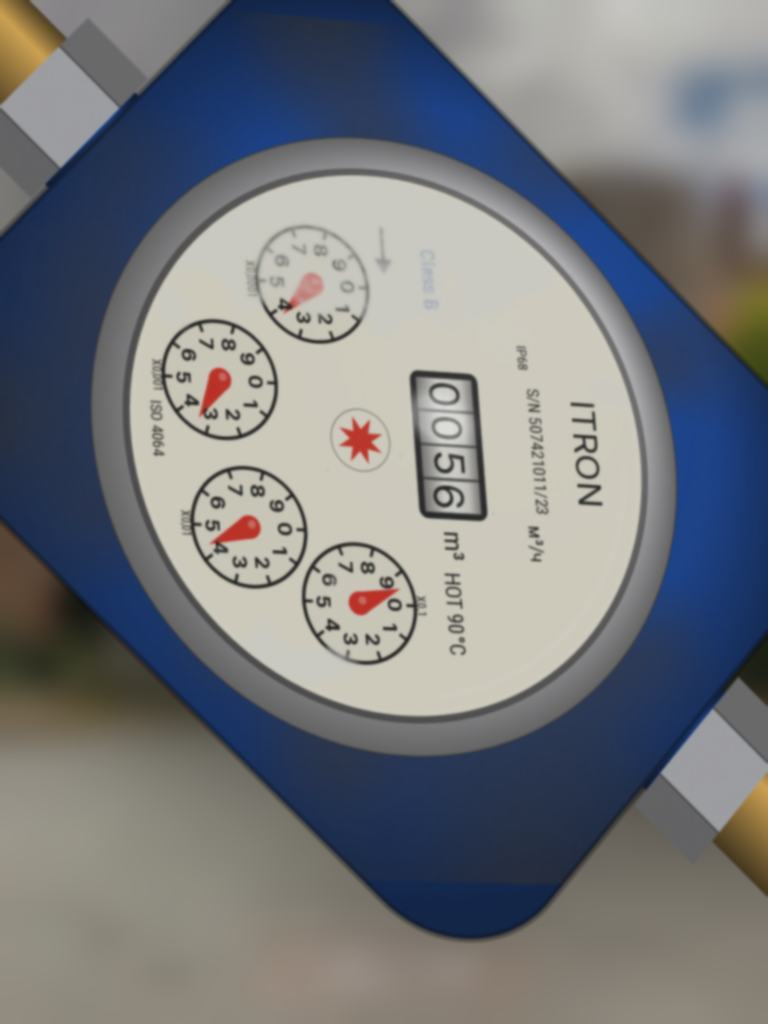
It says 55.9433; m³
